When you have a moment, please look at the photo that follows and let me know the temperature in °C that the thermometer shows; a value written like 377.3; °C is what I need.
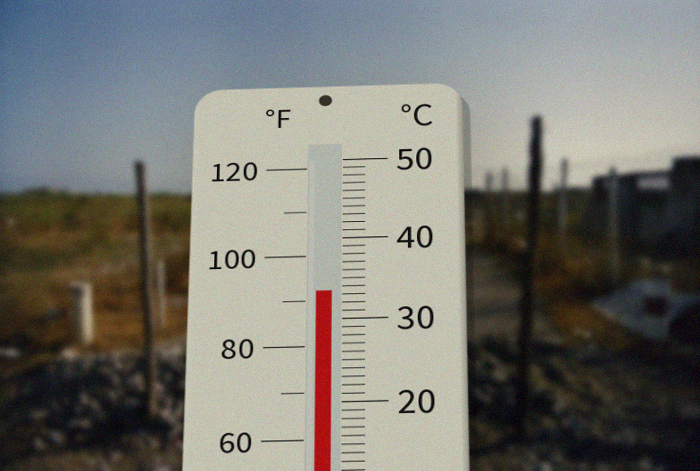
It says 33.5; °C
